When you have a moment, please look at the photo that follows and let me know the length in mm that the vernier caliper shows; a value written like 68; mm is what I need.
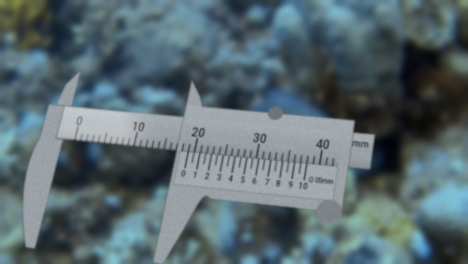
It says 19.0; mm
